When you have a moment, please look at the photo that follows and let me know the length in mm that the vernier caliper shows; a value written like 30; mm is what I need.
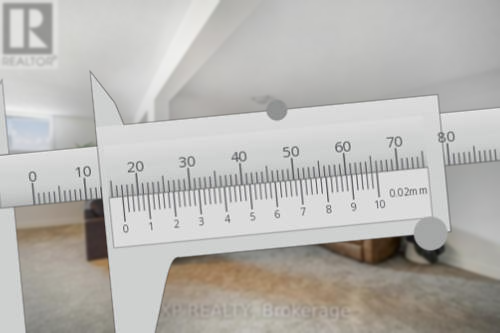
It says 17.0; mm
